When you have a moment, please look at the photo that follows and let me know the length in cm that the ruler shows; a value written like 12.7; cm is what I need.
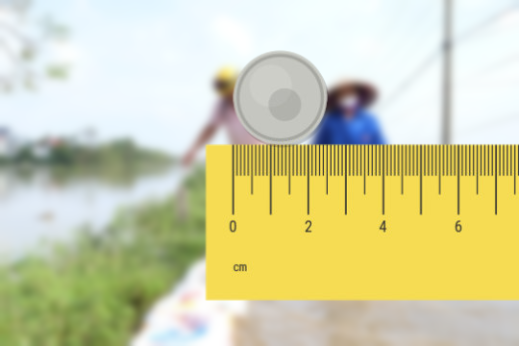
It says 2.5; cm
